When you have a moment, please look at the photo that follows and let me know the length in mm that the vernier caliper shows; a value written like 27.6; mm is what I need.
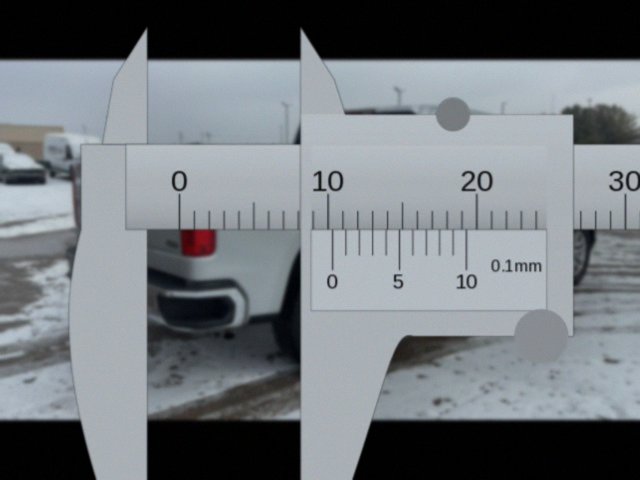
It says 10.3; mm
